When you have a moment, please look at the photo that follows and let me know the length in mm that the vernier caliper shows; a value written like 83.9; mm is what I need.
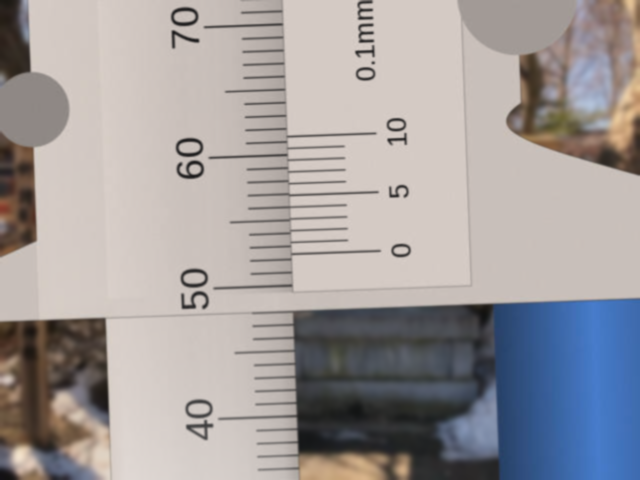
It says 52.4; mm
